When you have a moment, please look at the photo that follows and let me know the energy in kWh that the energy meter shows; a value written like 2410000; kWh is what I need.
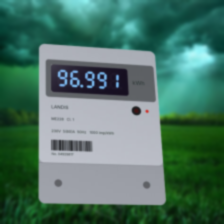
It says 96.991; kWh
